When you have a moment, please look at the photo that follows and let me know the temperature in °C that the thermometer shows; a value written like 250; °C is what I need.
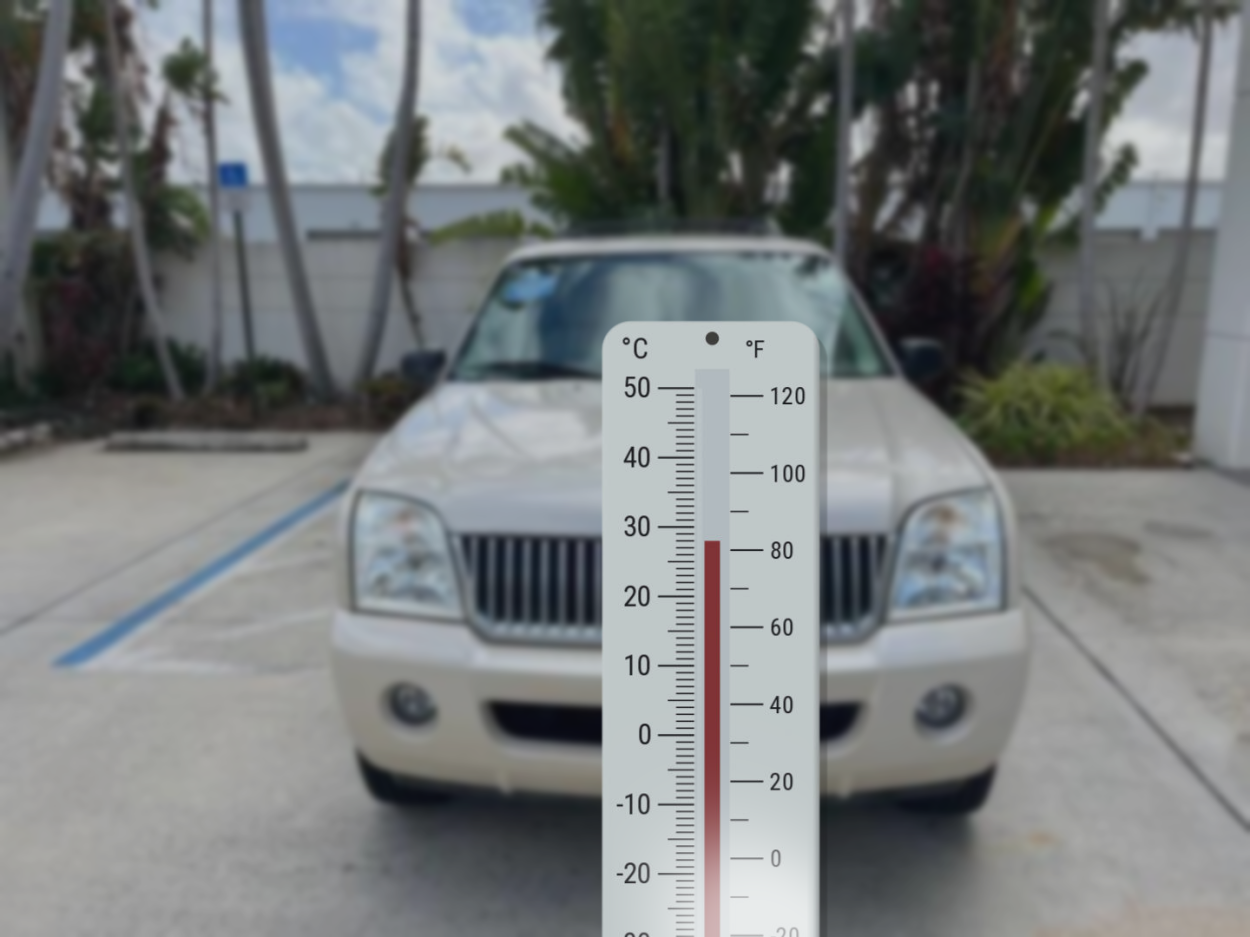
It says 28; °C
